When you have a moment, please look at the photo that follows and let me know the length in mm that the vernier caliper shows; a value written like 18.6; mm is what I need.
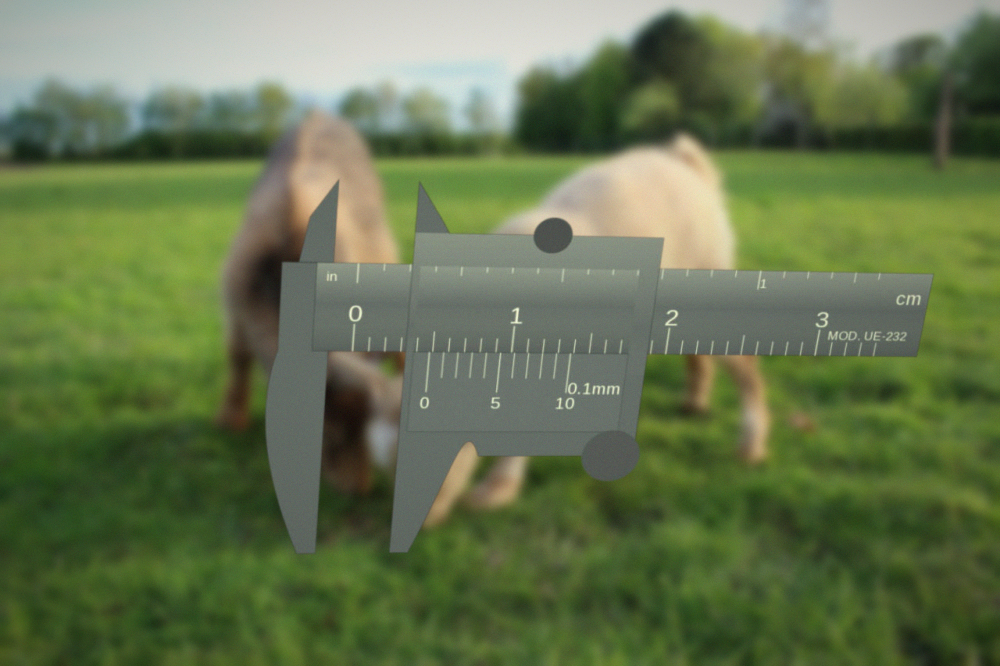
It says 4.8; mm
